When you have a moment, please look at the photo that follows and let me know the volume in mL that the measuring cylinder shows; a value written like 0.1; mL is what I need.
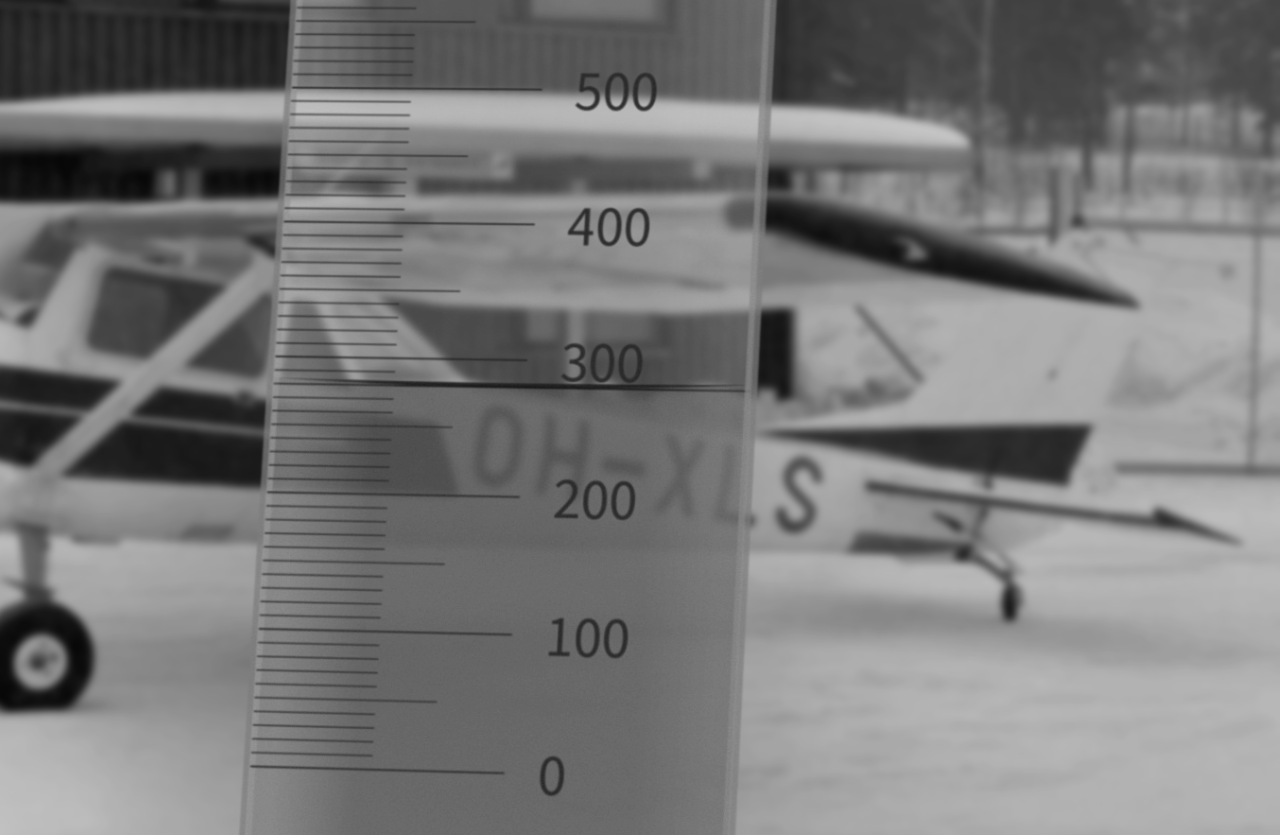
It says 280; mL
